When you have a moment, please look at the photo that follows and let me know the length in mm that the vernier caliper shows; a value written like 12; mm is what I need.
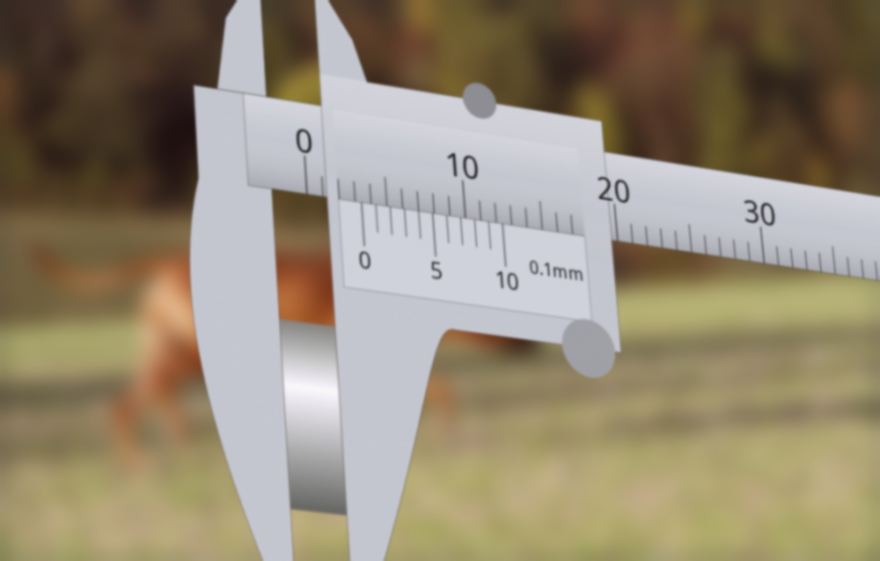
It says 3.4; mm
